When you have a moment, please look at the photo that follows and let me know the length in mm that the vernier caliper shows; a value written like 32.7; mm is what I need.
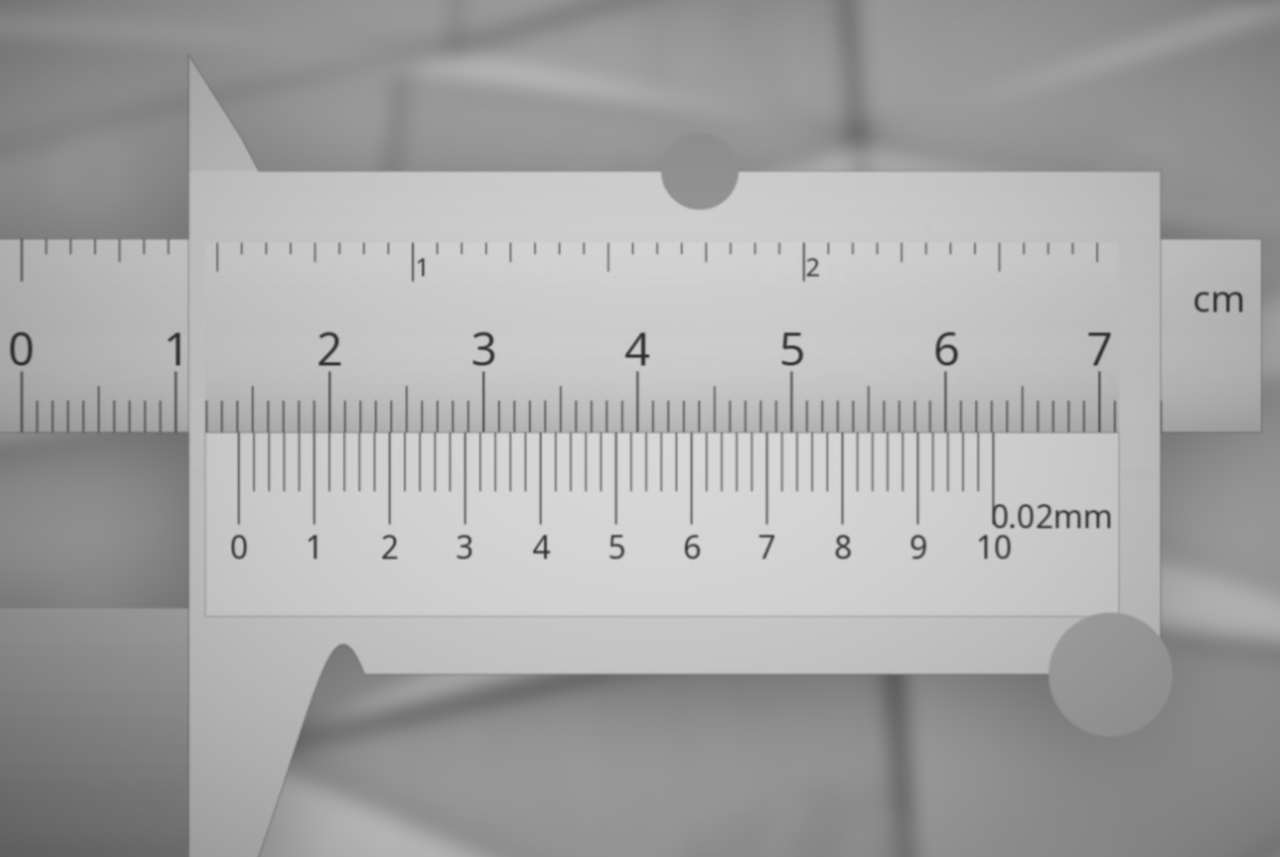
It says 14.1; mm
